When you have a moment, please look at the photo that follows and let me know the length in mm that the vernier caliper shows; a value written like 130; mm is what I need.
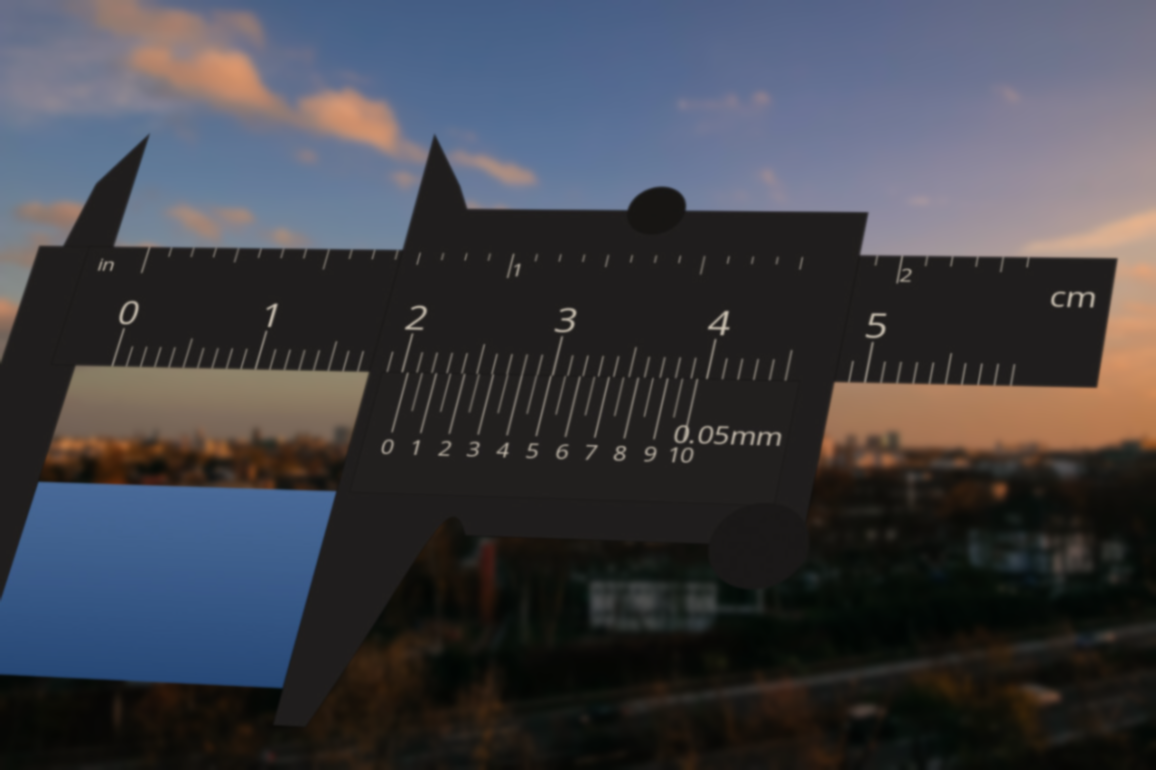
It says 20.4; mm
